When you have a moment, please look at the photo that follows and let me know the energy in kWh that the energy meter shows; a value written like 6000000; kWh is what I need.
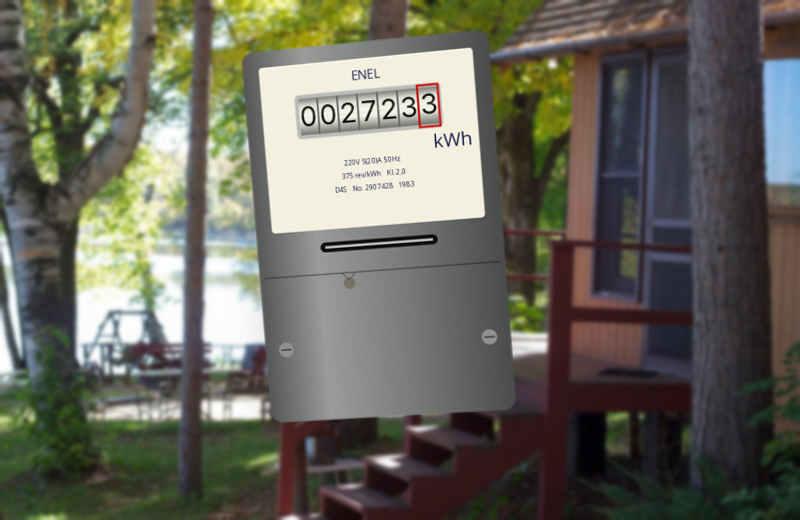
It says 2723.3; kWh
